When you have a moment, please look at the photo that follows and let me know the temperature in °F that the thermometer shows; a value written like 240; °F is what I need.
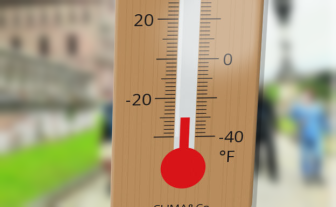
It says -30; °F
